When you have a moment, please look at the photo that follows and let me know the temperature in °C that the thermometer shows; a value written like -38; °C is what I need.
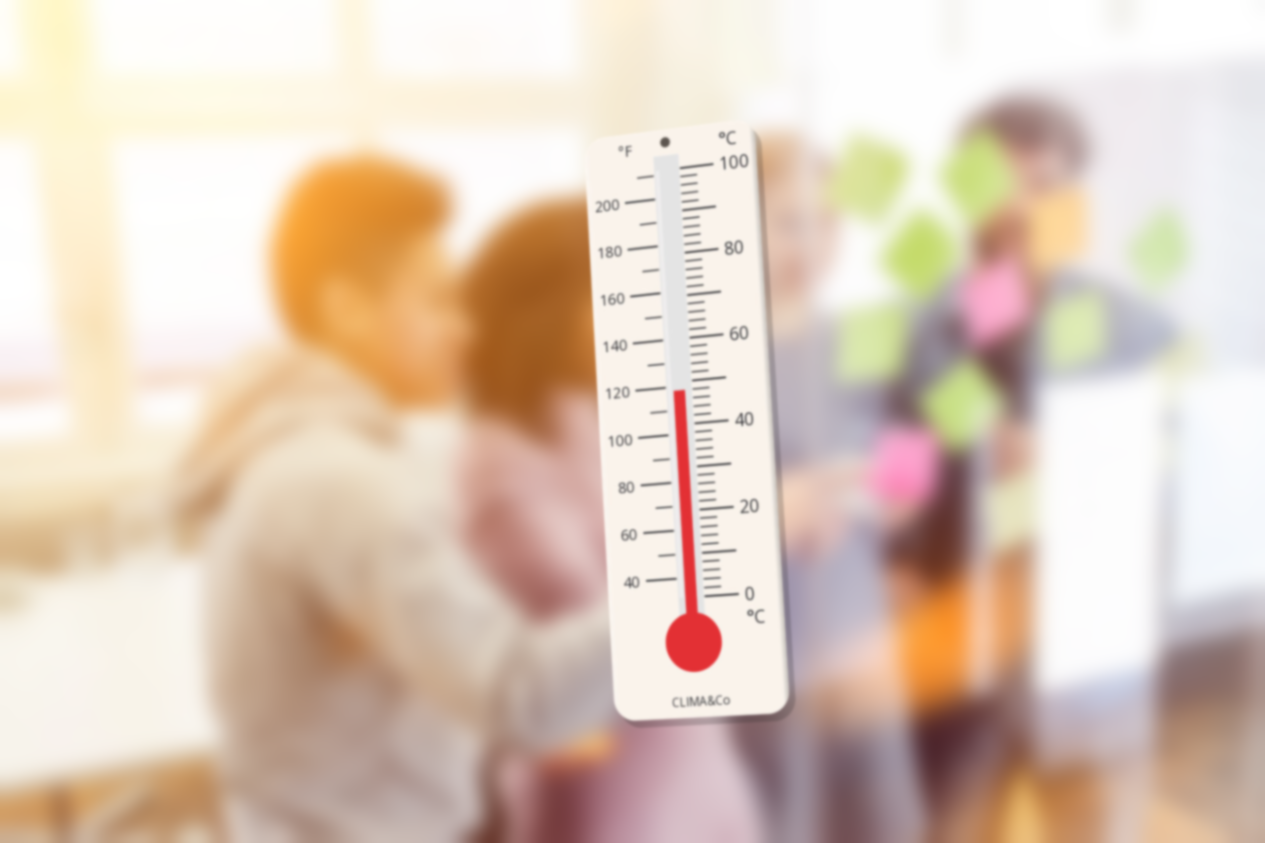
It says 48; °C
